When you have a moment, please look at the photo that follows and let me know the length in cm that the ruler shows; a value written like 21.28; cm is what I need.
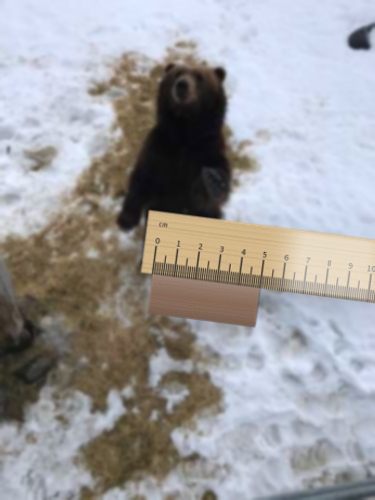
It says 5; cm
